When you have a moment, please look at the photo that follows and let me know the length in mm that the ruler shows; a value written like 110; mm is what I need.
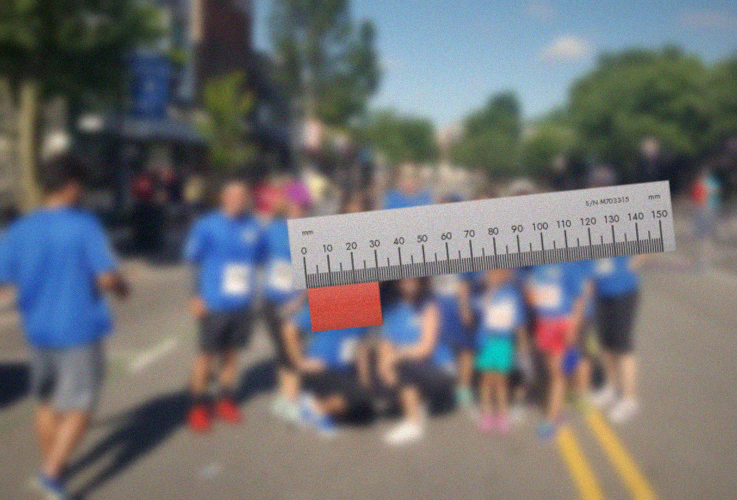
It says 30; mm
